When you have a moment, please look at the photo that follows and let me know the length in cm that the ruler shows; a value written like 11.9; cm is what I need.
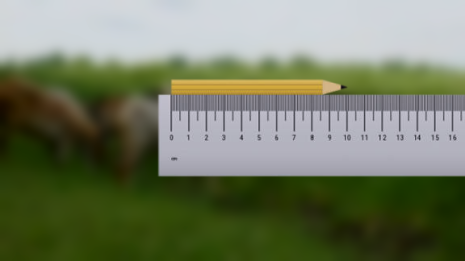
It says 10; cm
